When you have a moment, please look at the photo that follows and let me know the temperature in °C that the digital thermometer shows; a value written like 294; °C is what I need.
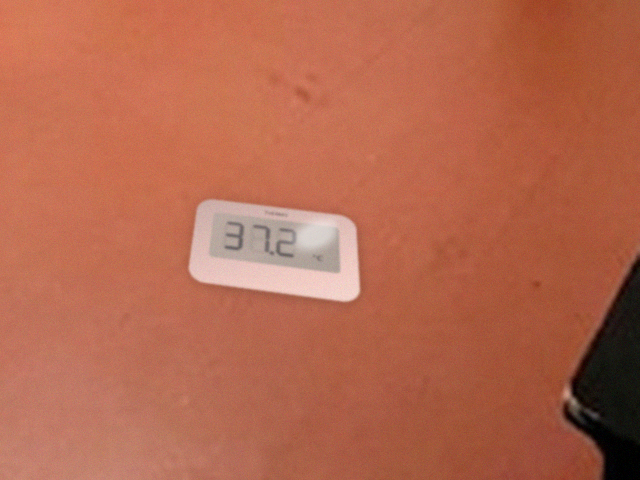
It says 37.2; °C
